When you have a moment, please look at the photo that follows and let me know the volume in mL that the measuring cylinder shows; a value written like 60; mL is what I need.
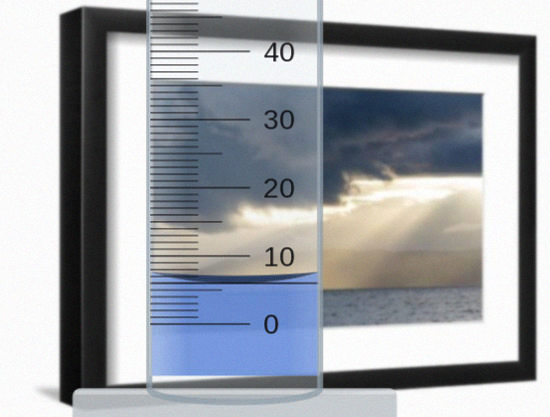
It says 6; mL
